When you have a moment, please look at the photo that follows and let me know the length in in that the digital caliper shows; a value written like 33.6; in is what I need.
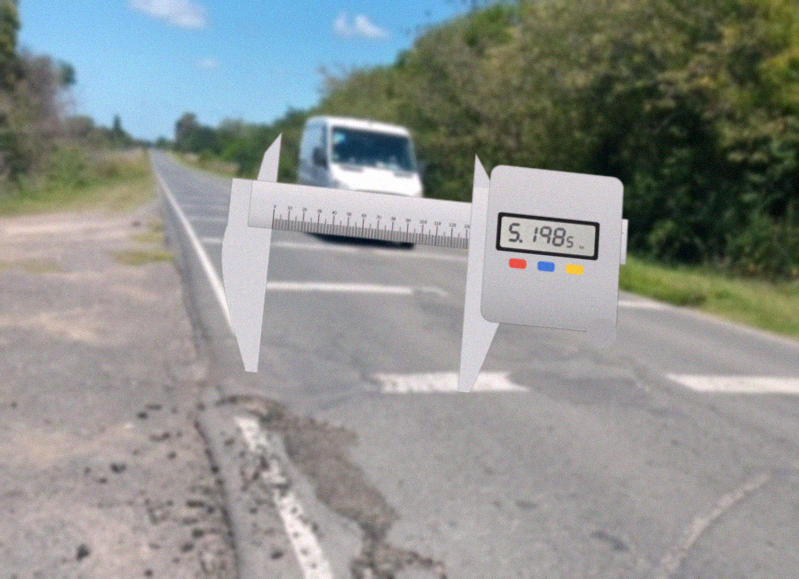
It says 5.1985; in
